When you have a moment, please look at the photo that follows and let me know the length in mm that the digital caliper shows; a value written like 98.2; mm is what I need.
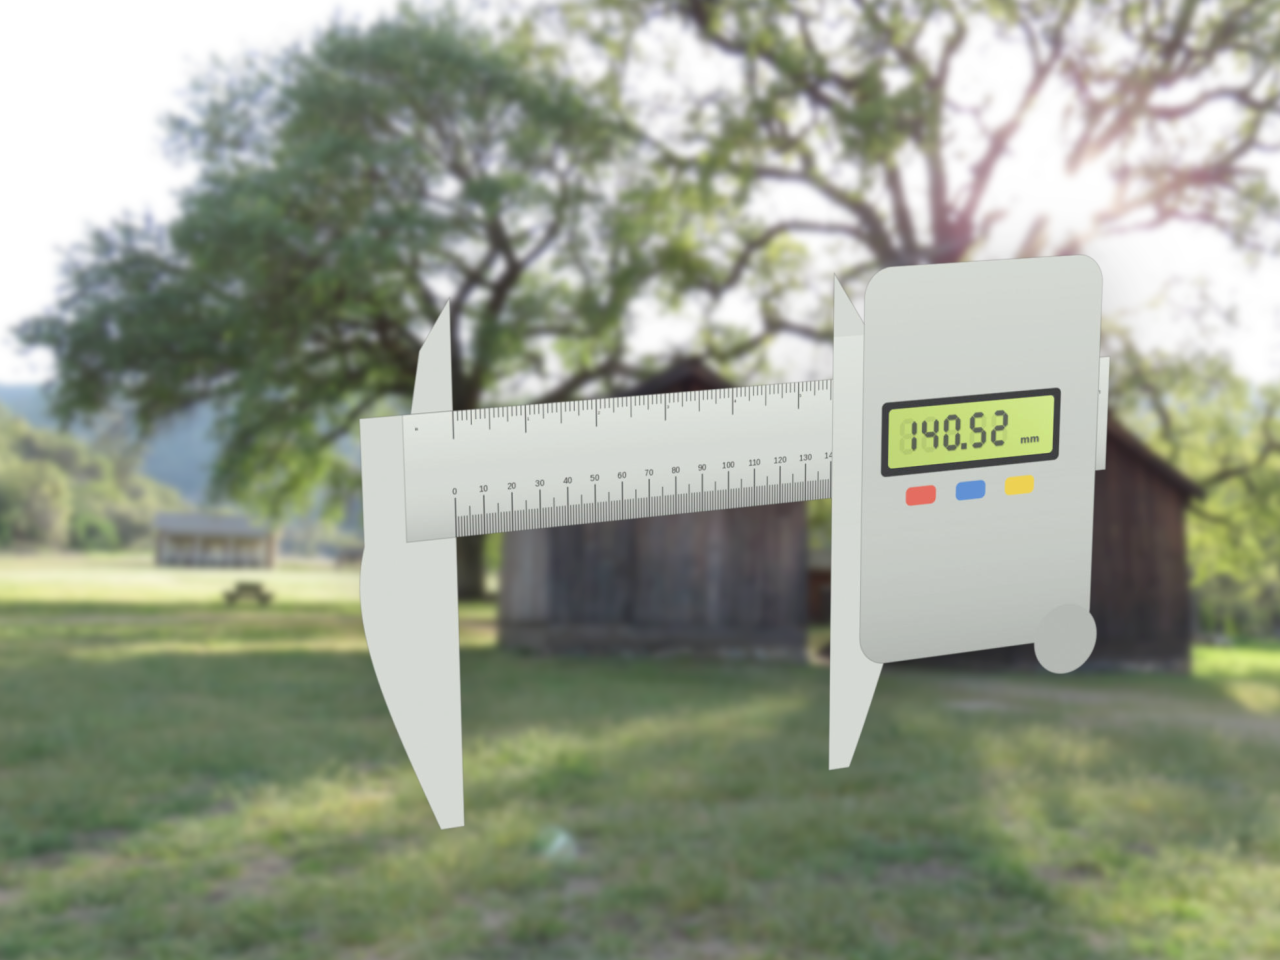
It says 140.52; mm
